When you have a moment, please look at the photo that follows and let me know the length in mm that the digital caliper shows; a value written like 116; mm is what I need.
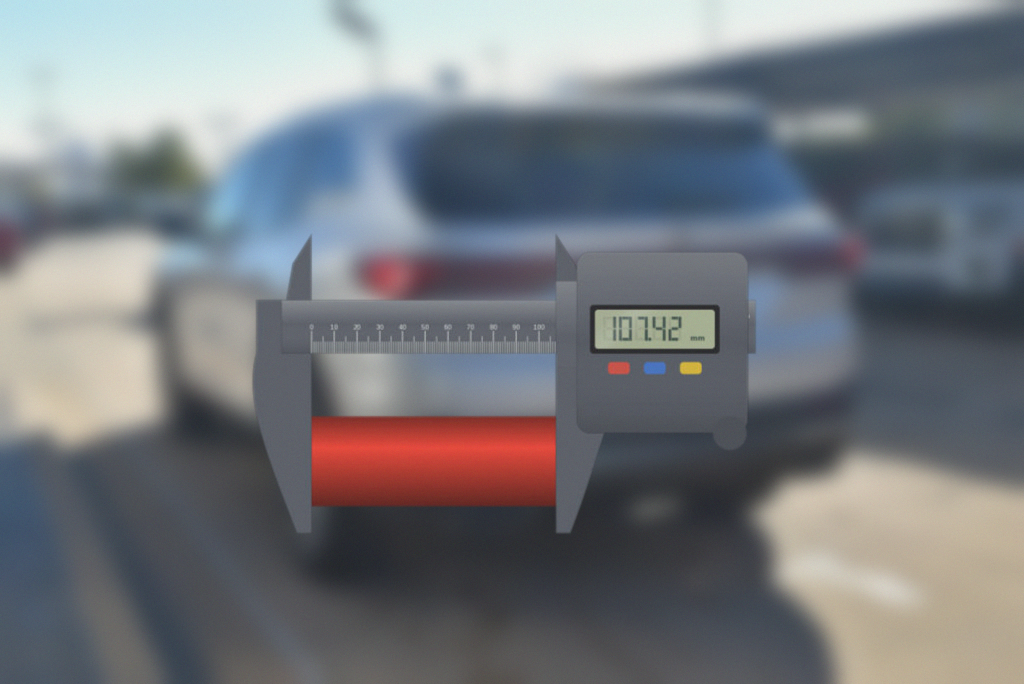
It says 107.42; mm
